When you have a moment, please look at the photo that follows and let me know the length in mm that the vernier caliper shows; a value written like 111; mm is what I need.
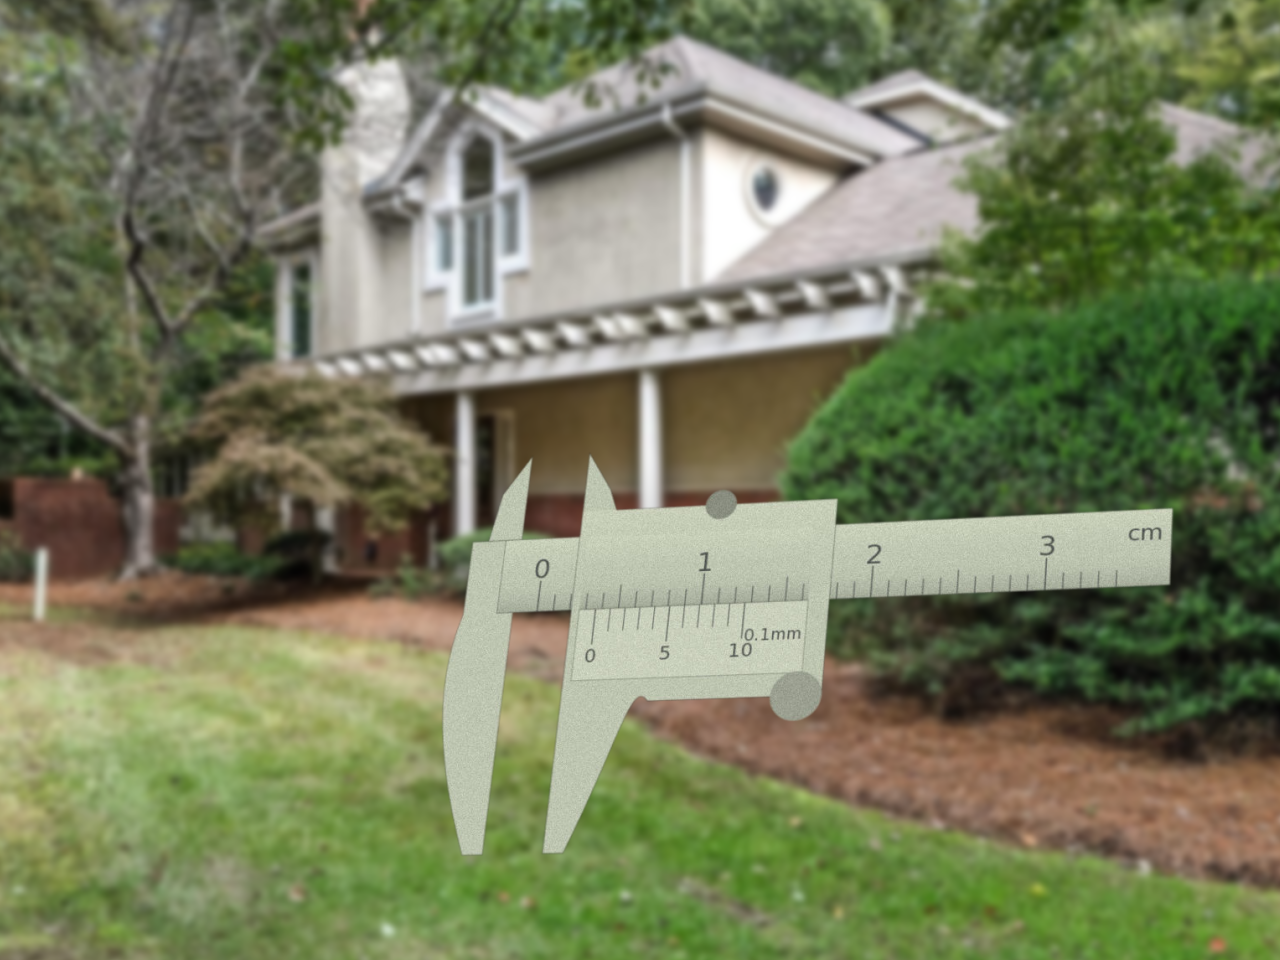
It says 3.6; mm
